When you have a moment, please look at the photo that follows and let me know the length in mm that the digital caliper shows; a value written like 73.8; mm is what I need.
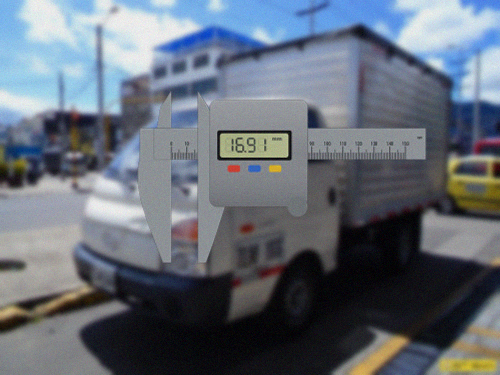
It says 16.91; mm
